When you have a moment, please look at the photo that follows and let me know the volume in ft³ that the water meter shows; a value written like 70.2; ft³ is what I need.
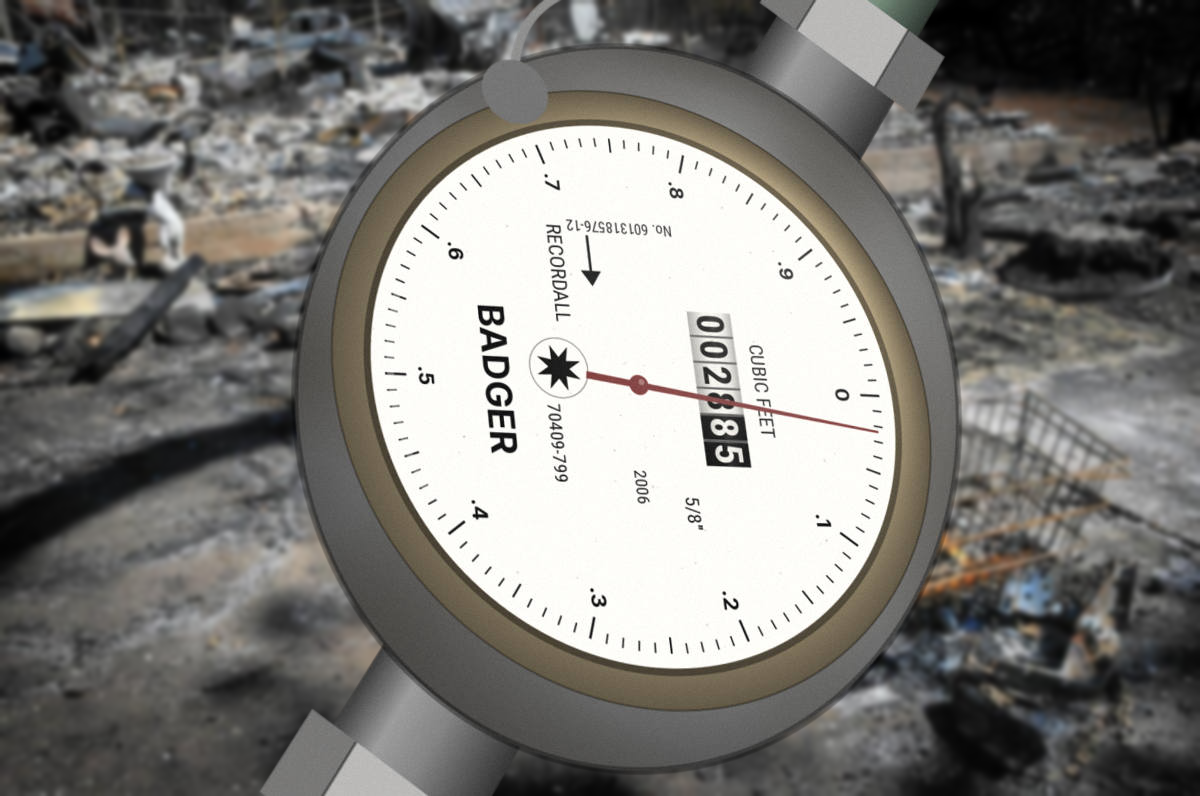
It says 2885.02; ft³
